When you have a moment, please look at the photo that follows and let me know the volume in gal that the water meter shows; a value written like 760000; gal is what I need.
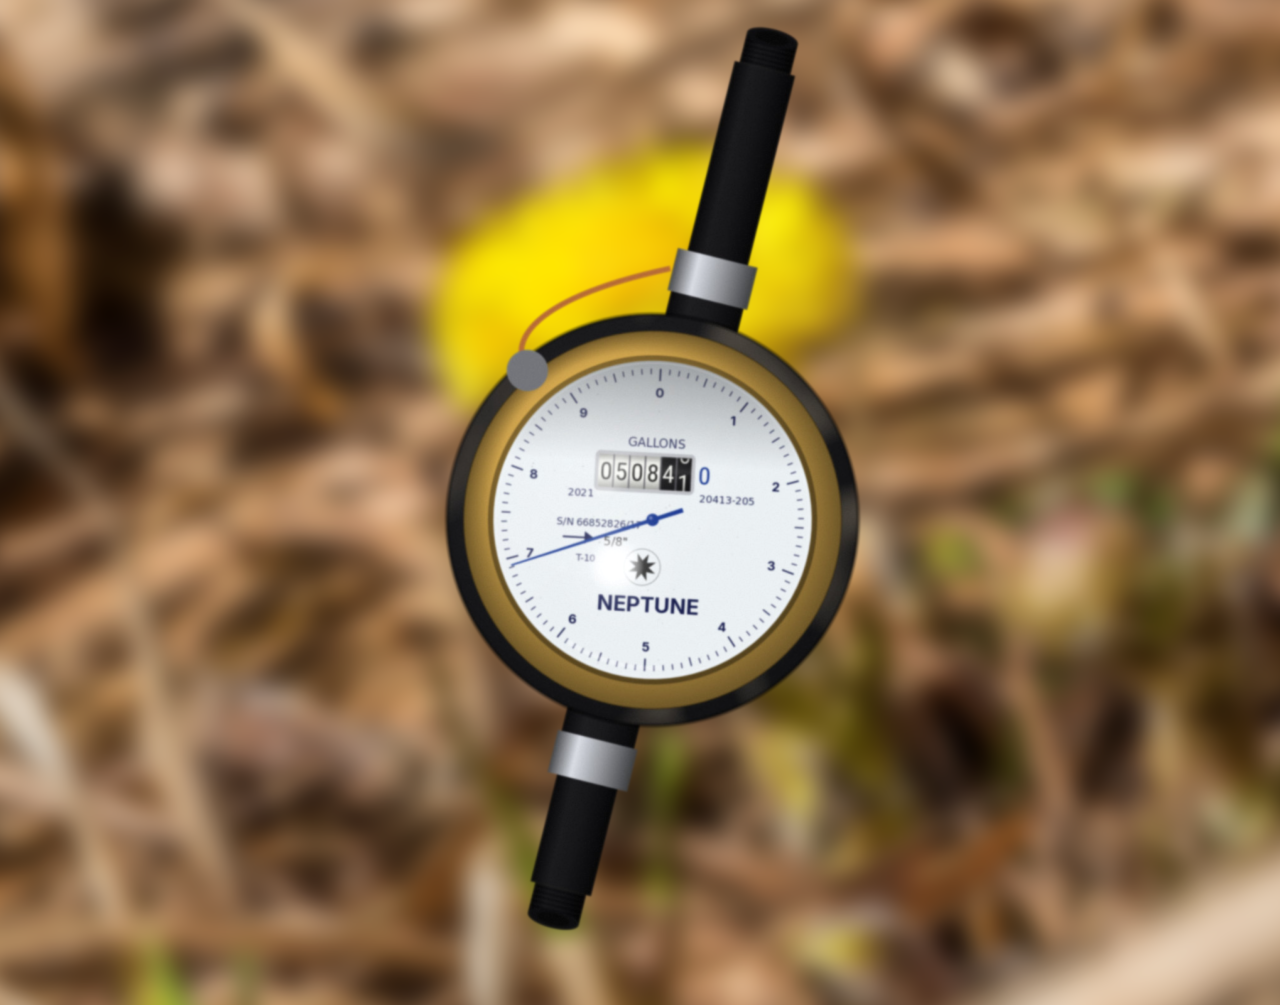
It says 508406.9; gal
